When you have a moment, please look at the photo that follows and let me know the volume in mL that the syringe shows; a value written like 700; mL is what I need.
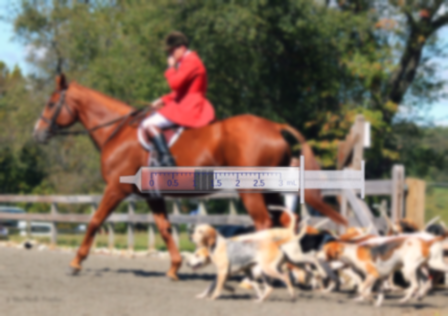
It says 1; mL
